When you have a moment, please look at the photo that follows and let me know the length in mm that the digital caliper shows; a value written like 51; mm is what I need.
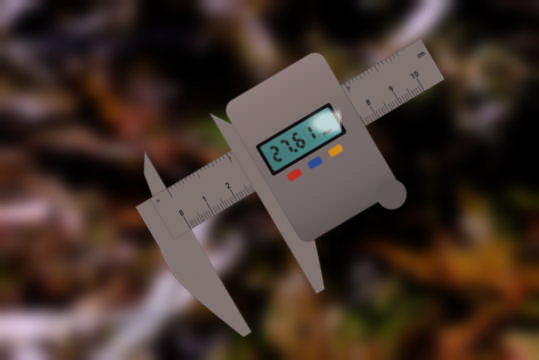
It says 27.61; mm
